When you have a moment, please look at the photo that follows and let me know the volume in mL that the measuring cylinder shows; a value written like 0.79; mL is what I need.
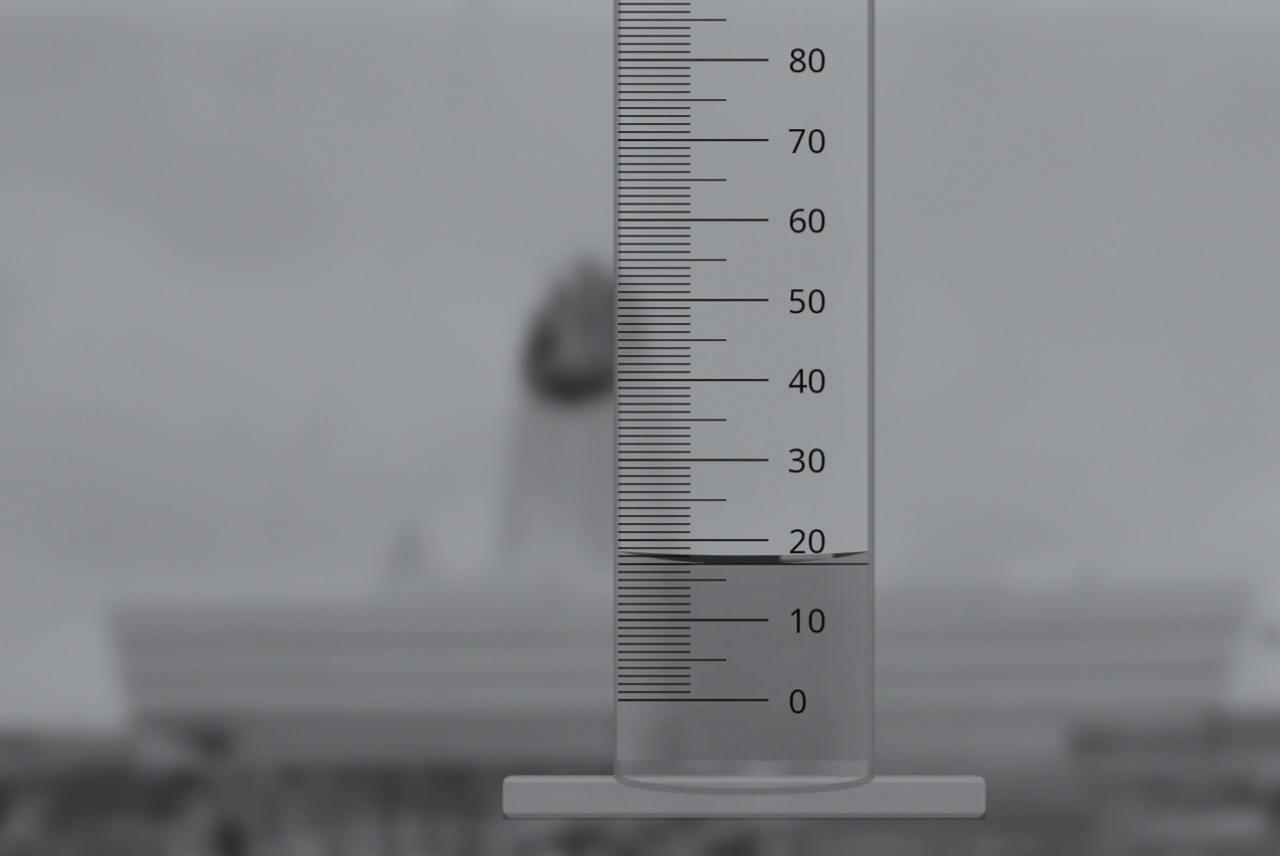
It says 17; mL
